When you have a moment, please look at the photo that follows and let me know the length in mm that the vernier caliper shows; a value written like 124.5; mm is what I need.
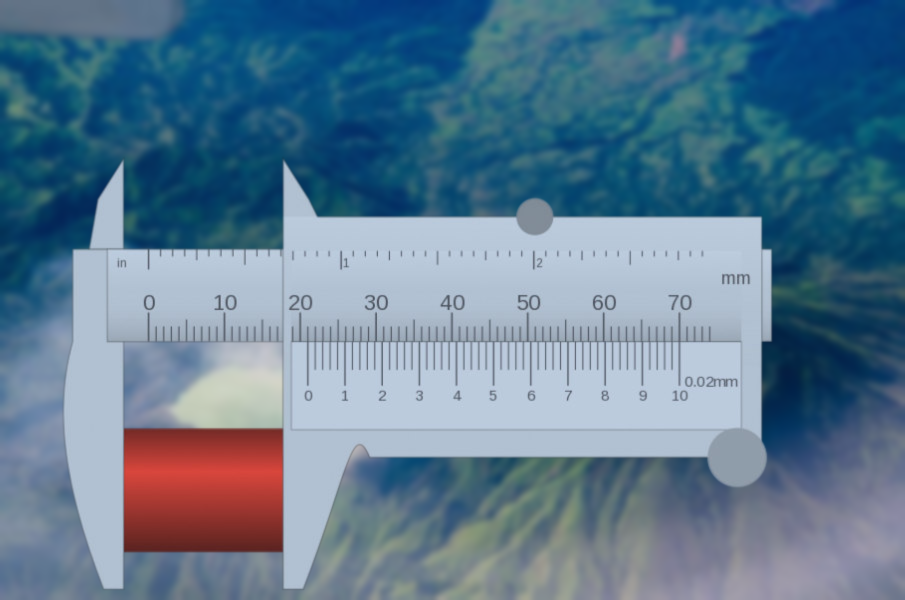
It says 21.0; mm
